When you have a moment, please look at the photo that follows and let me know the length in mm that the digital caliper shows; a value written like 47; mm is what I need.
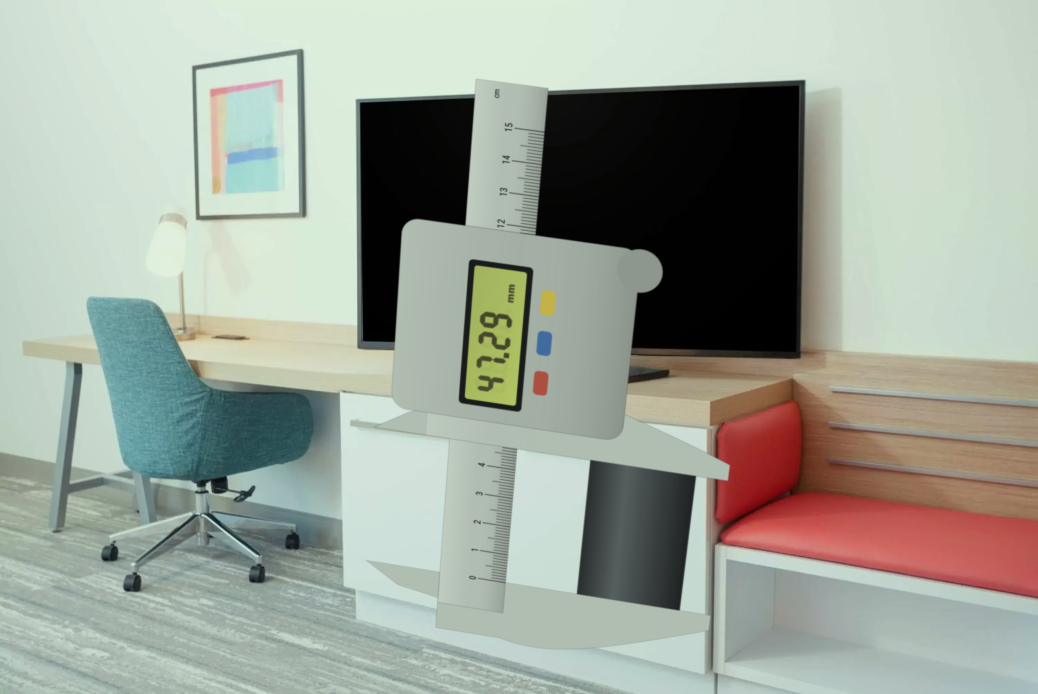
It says 47.29; mm
